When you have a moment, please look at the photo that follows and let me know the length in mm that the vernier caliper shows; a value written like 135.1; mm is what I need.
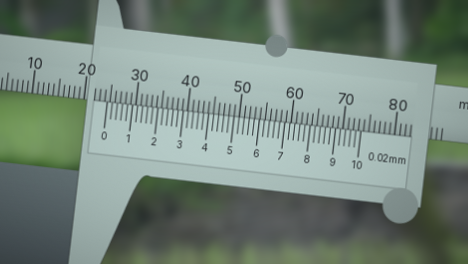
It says 24.5; mm
